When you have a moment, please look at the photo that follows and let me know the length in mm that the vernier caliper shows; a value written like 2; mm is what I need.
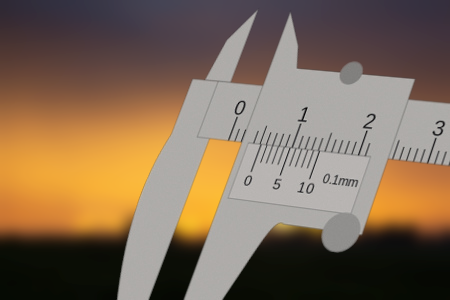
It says 5.2; mm
